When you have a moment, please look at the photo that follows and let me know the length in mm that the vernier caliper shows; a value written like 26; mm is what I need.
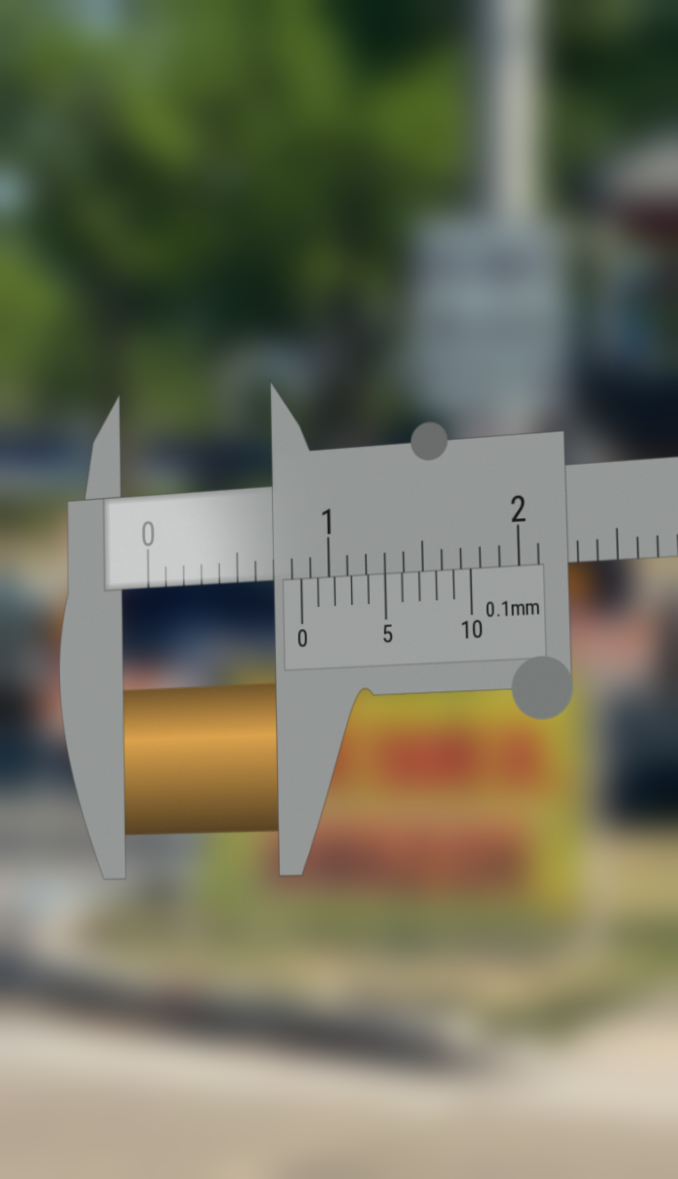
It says 8.5; mm
